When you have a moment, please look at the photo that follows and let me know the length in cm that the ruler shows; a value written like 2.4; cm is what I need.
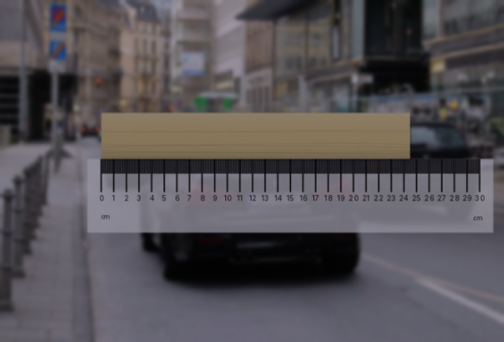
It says 24.5; cm
